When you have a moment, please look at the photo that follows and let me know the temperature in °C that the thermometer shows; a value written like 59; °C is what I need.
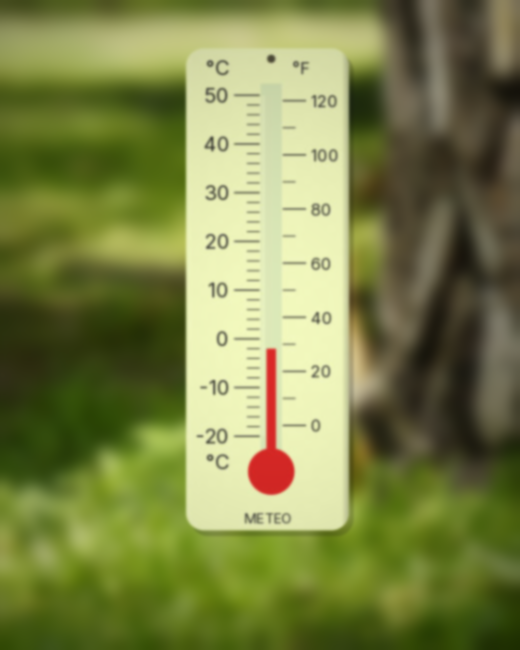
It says -2; °C
